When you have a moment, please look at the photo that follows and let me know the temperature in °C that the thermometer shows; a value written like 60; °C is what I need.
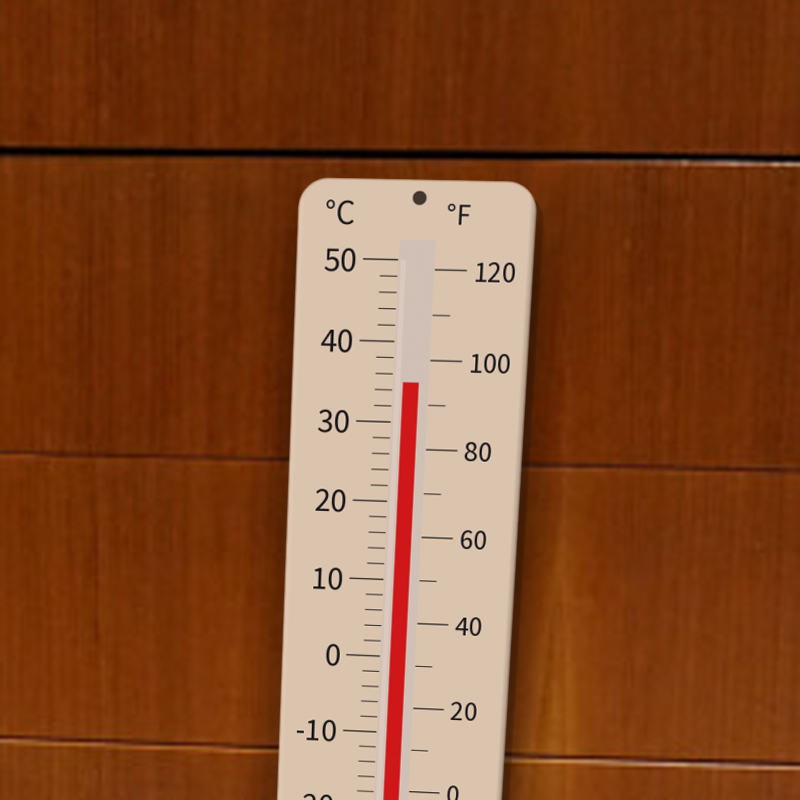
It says 35; °C
